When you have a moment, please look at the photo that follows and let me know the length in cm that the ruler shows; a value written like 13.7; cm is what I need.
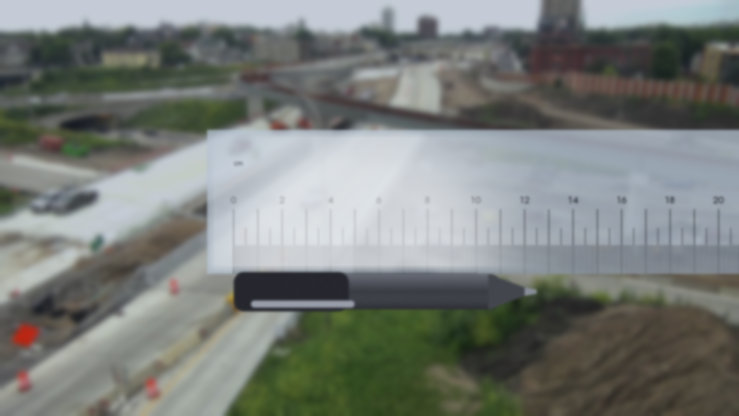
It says 12.5; cm
